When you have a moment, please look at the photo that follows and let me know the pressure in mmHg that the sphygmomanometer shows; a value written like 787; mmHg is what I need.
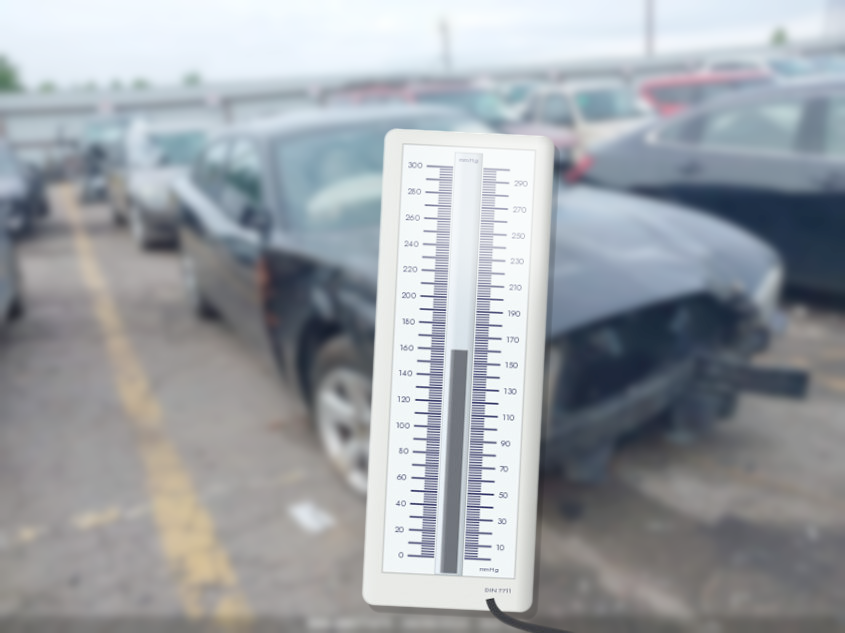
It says 160; mmHg
